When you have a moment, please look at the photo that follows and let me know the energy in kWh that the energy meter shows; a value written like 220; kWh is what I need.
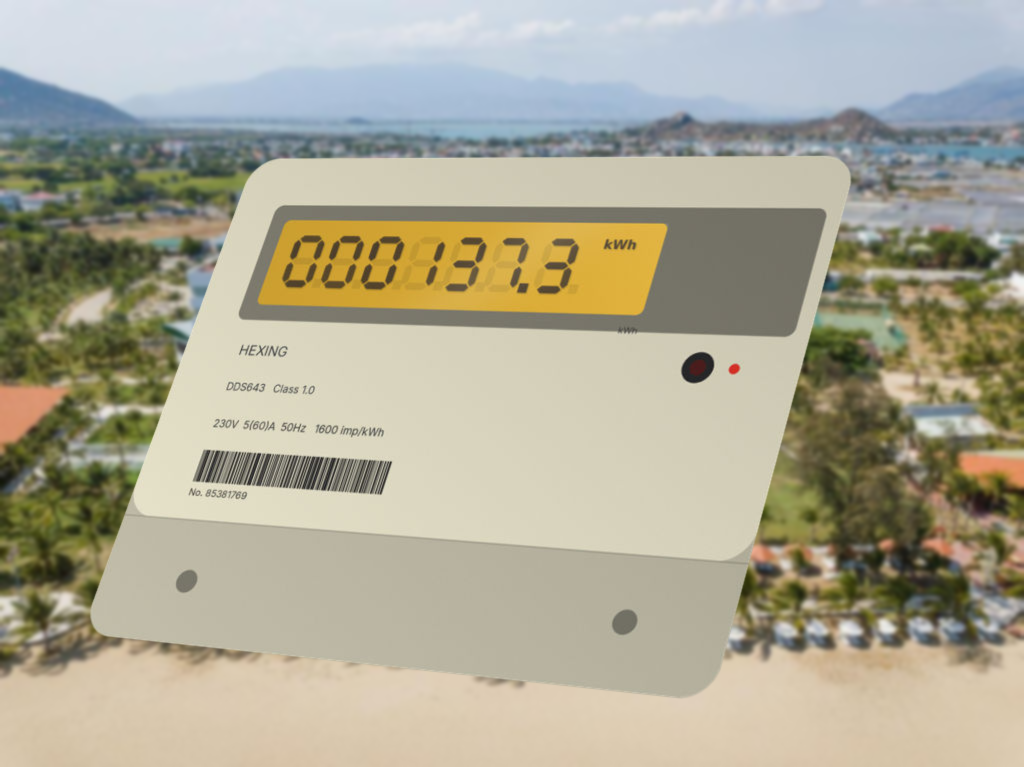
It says 137.3; kWh
